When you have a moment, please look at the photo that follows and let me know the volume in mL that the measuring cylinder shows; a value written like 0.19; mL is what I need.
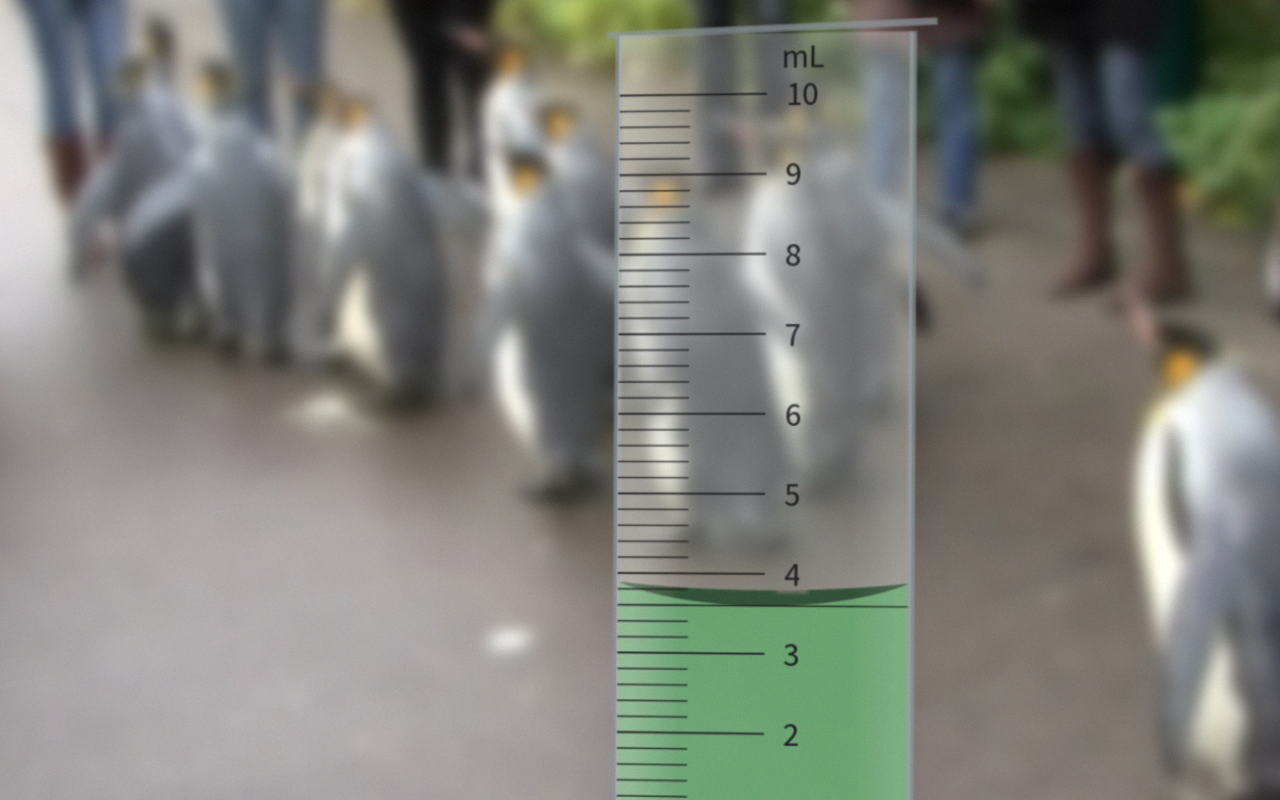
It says 3.6; mL
